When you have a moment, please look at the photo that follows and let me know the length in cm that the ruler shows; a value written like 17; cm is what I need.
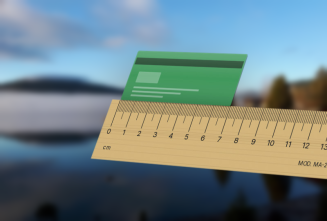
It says 7; cm
